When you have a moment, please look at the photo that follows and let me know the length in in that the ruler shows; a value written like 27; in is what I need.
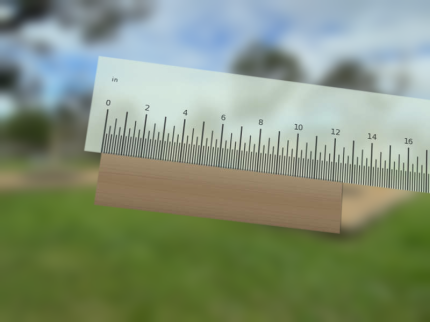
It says 12.5; in
